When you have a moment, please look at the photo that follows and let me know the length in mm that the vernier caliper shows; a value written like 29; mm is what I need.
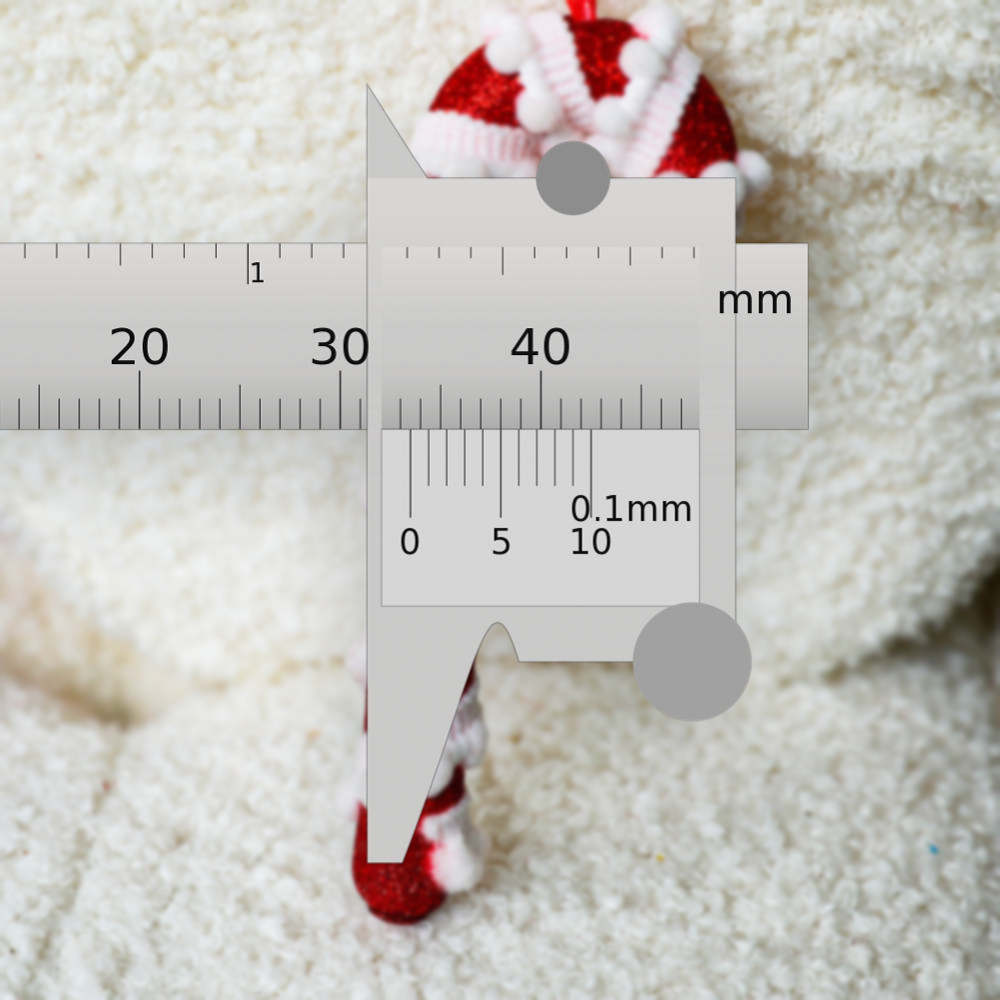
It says 33.5; mm
